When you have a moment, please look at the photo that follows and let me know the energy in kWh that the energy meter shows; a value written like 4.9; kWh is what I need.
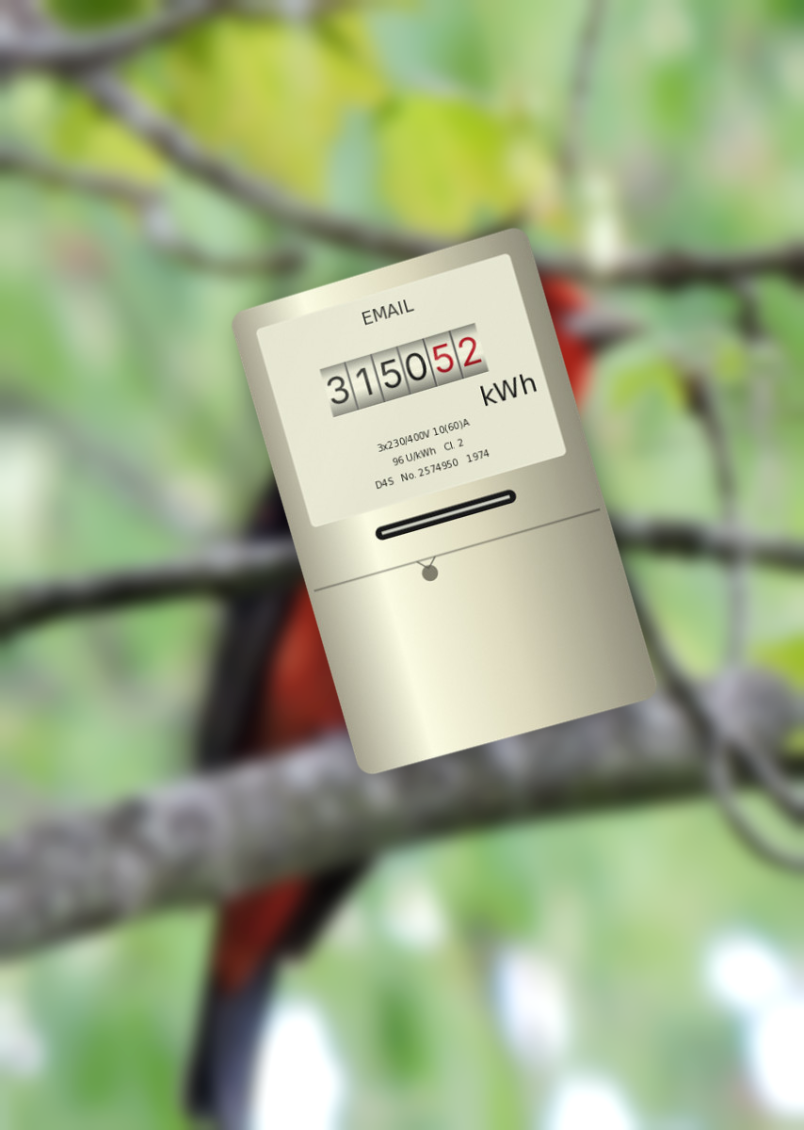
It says 3150.52; kWh
